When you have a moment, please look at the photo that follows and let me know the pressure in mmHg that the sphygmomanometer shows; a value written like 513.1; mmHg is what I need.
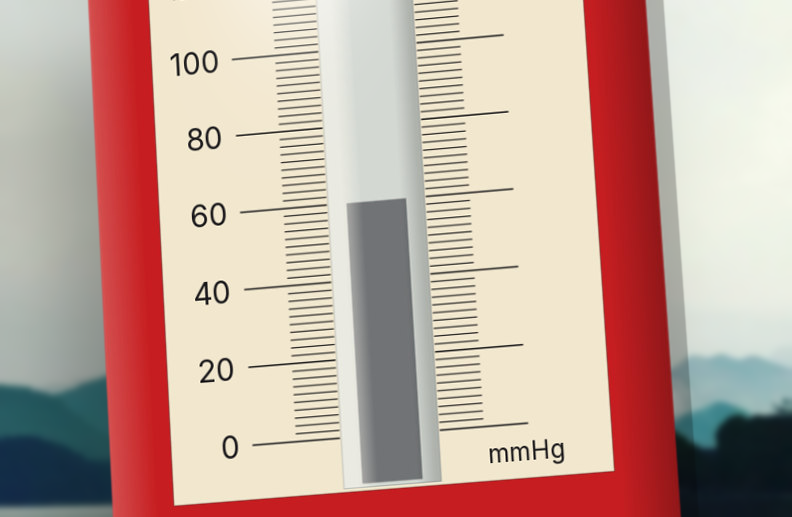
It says 60; mmHg
